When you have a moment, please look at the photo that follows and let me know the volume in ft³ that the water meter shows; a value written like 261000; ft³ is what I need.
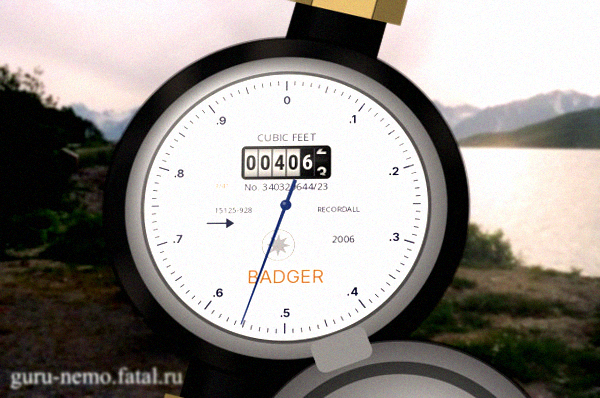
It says 4062.55; ft³
